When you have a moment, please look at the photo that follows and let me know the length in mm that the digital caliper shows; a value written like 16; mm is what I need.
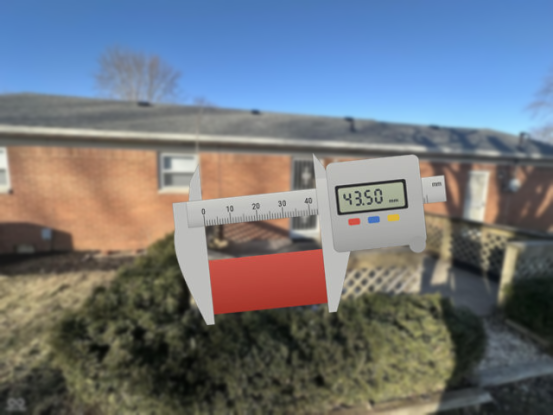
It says 43.50; mm
